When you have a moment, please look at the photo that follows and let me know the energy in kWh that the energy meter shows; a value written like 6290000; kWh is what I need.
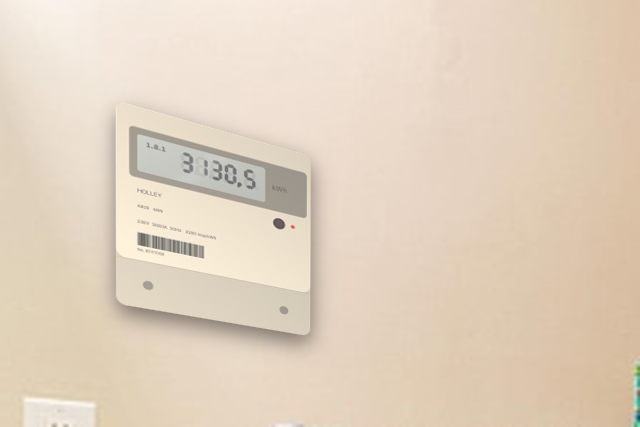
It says 3130.5; kWh
